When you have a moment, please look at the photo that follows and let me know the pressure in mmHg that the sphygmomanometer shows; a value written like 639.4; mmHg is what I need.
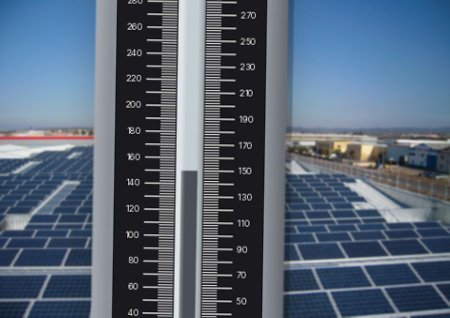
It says 150; mmHg
